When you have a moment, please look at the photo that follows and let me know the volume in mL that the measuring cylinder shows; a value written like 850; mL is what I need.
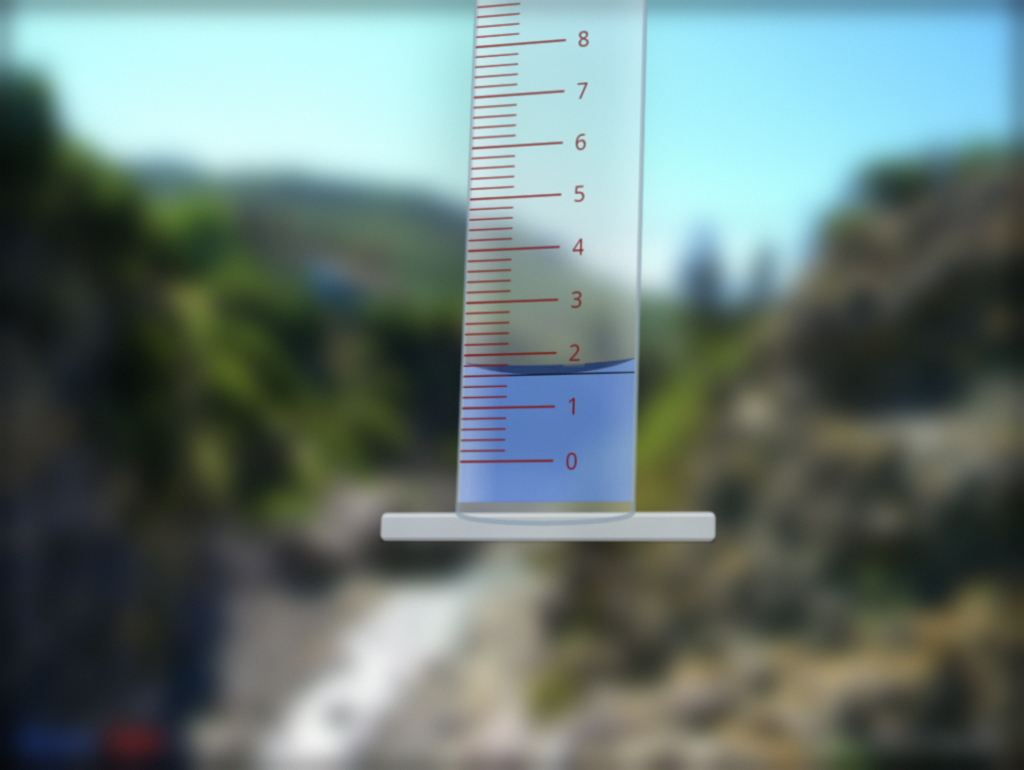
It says 1.6; mL
